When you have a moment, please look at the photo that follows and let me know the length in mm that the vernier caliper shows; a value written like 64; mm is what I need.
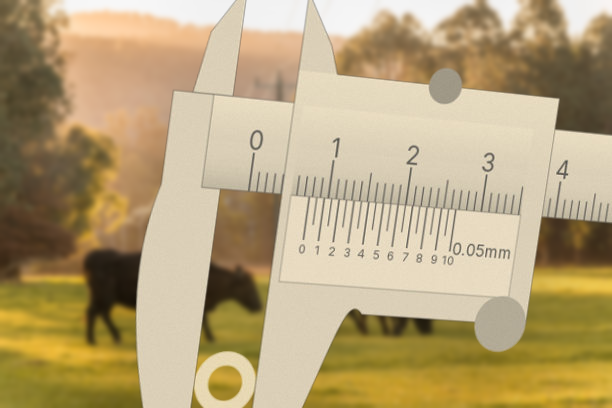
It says 7.6; mm
